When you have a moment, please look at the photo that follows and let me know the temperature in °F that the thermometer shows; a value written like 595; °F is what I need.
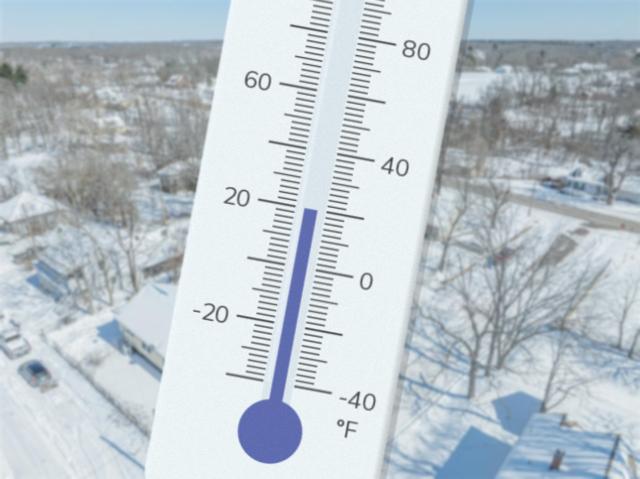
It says 20; °F
